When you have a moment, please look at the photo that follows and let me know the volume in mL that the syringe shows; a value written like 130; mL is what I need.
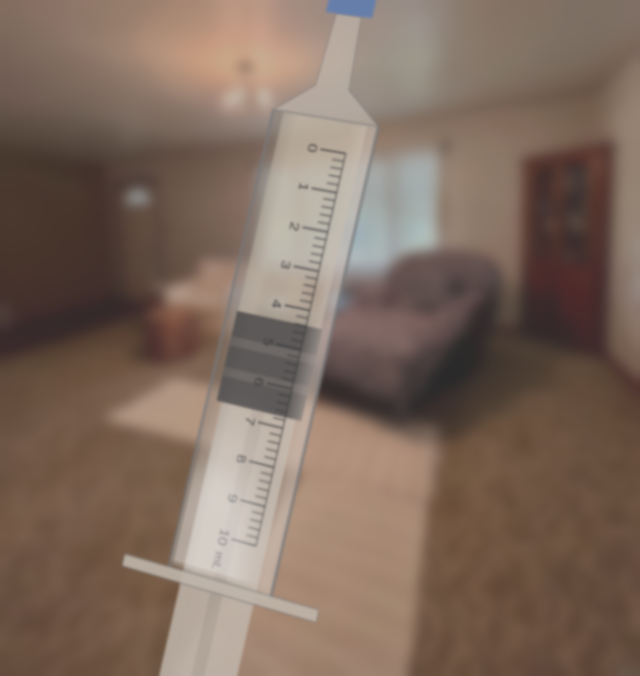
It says 4.4; mL
